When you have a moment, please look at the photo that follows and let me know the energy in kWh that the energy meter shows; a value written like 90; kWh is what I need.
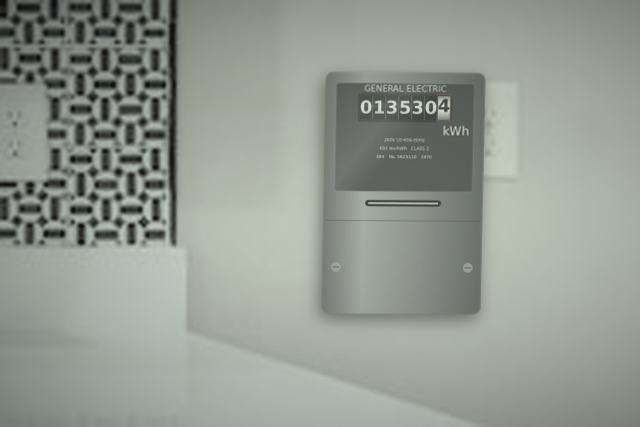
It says 13530.4; kWh
